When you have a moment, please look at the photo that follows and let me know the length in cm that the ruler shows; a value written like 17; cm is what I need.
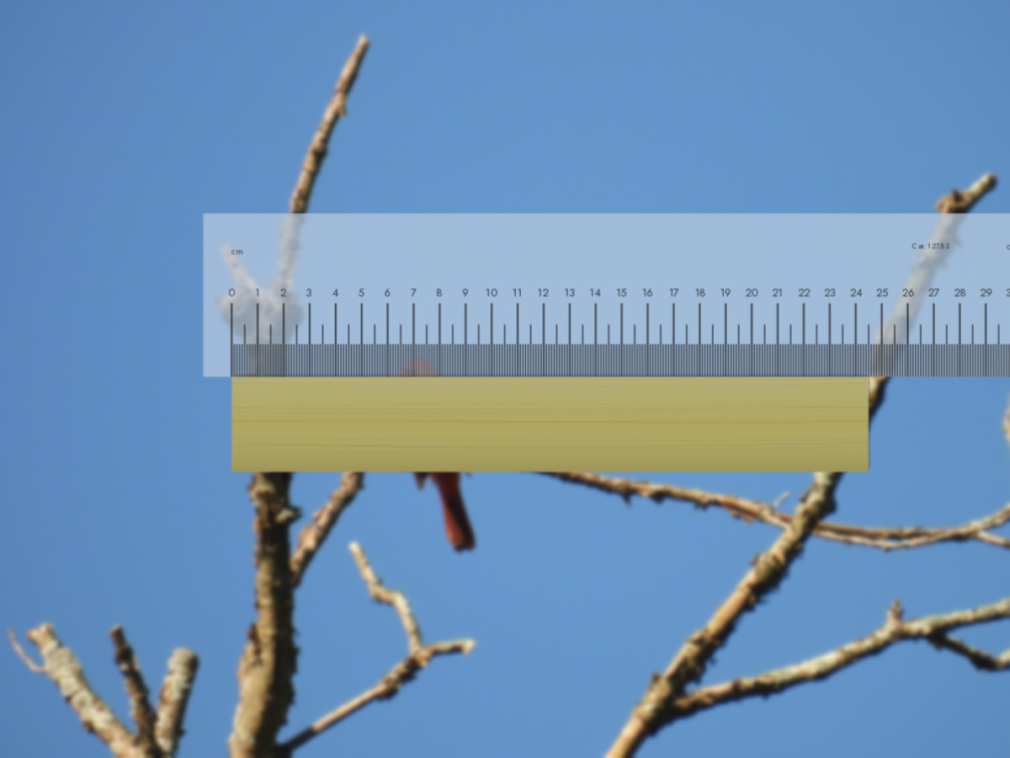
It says 24.5; cm
